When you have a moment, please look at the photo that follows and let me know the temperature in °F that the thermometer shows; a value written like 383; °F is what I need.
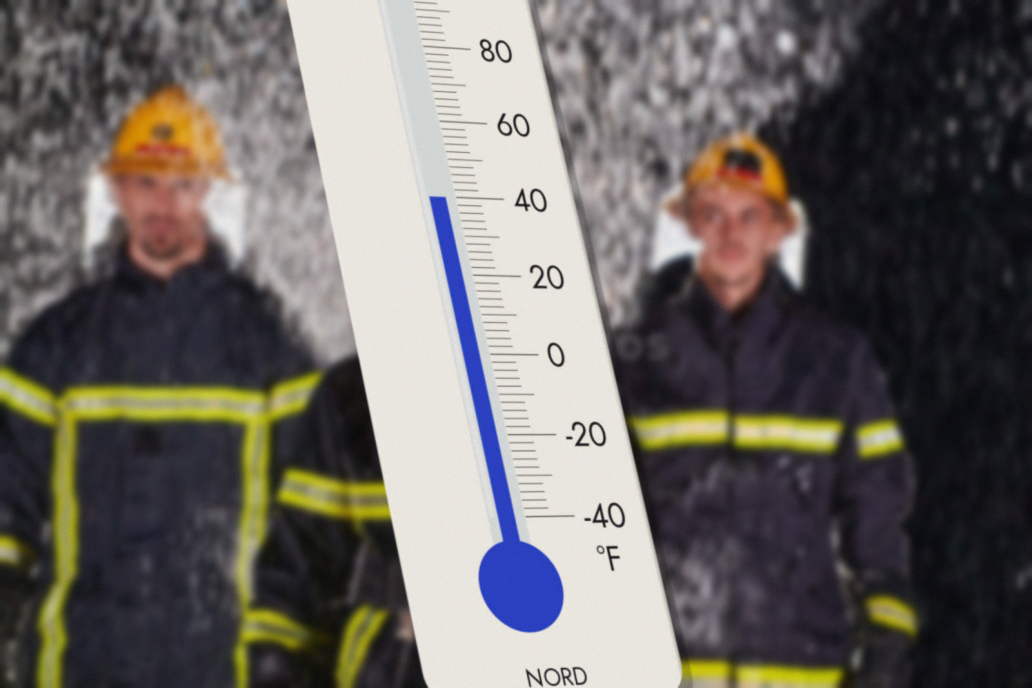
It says 40; °F
